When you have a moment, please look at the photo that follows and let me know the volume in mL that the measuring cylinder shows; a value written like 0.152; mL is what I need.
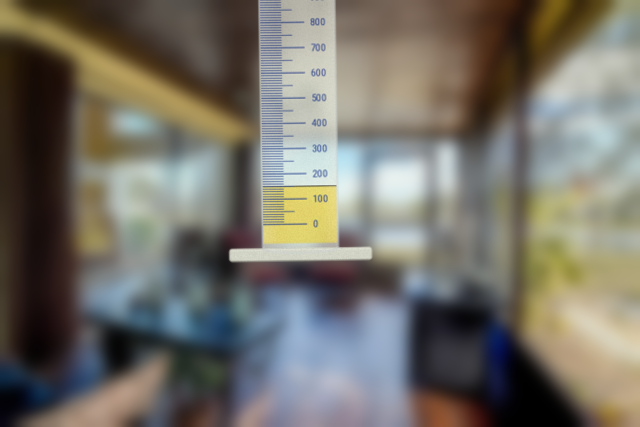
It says 150; mL
